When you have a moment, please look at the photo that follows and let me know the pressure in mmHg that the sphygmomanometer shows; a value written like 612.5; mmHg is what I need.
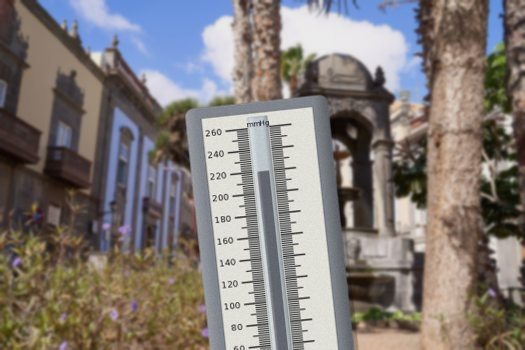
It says 220; mmHg
